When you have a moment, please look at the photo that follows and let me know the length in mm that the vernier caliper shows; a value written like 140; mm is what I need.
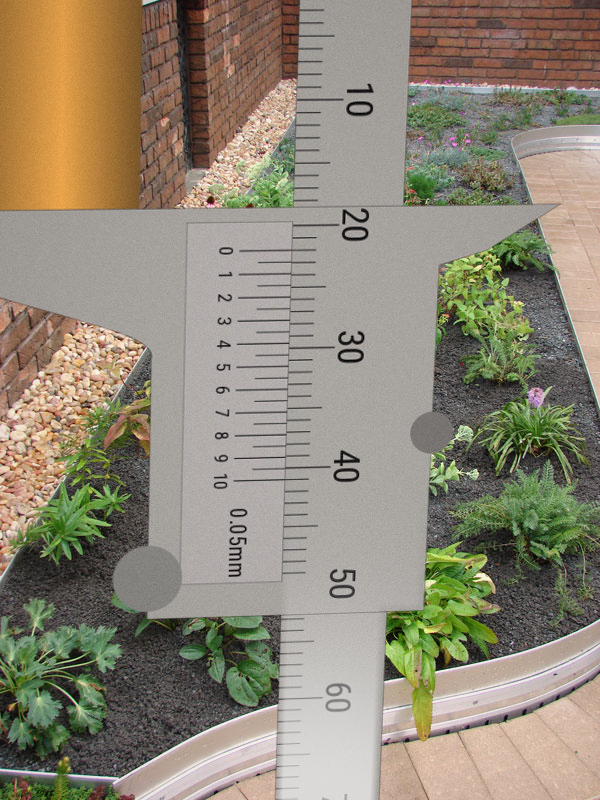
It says 22.0; mm
